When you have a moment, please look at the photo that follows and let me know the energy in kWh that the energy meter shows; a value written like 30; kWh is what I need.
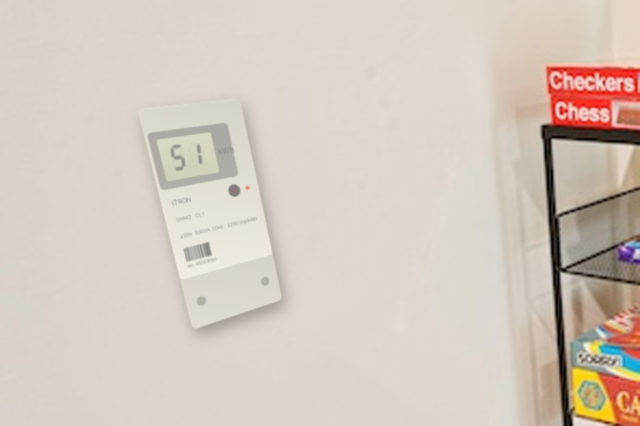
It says 51; kWh
